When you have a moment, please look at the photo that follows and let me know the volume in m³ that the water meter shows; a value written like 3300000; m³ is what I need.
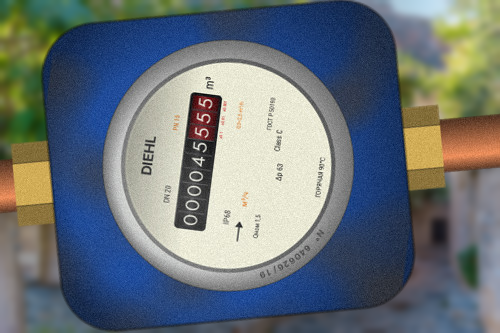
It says 45.555; m³
